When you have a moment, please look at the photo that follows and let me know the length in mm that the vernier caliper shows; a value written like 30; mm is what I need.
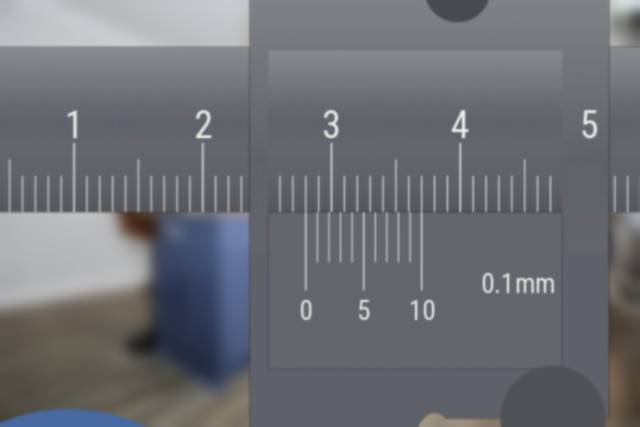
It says 28.0; mm
